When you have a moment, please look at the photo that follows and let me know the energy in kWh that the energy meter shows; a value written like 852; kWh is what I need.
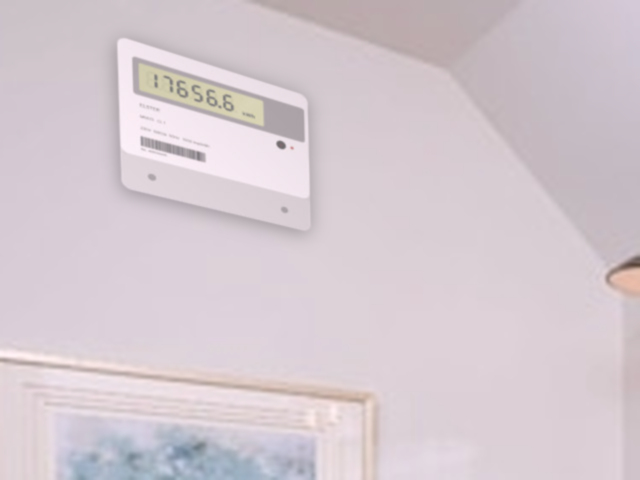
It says 17656.6; kWh
